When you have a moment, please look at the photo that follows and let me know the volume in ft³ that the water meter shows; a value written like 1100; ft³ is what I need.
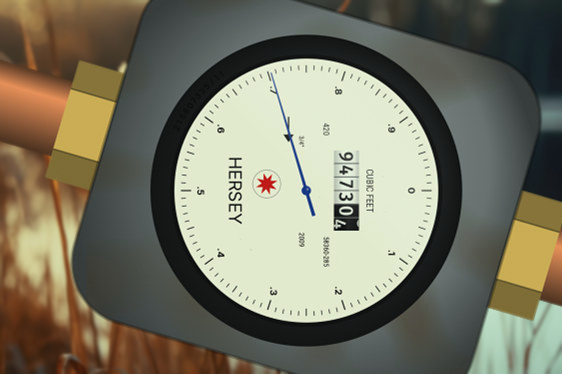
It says 947303.70; ft³
